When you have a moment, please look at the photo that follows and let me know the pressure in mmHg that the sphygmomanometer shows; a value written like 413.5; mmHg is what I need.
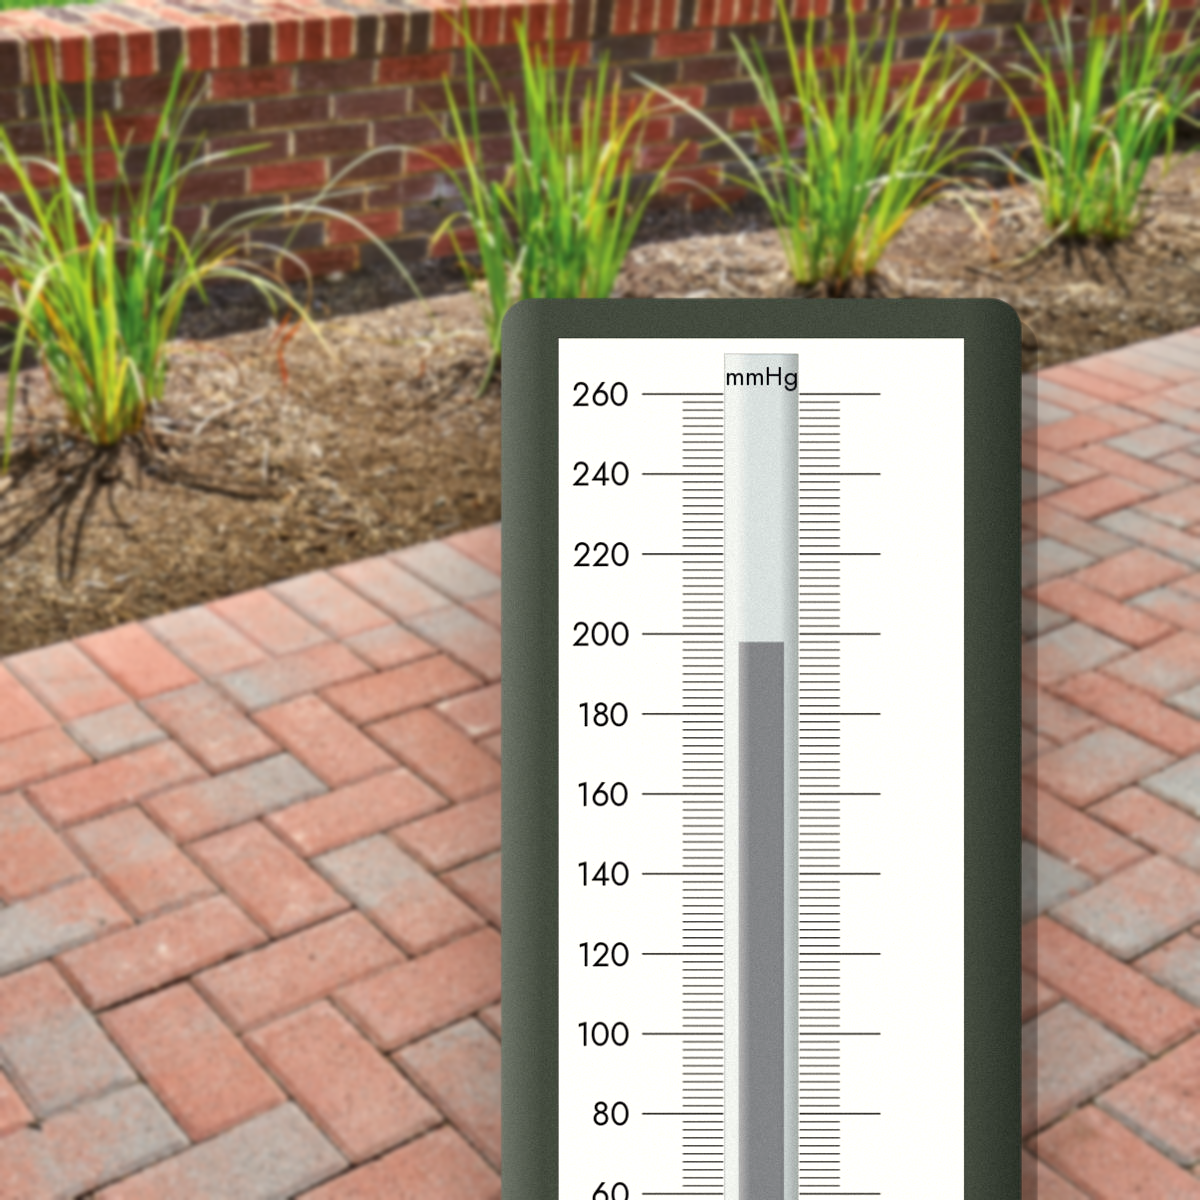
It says 198; mmHg
